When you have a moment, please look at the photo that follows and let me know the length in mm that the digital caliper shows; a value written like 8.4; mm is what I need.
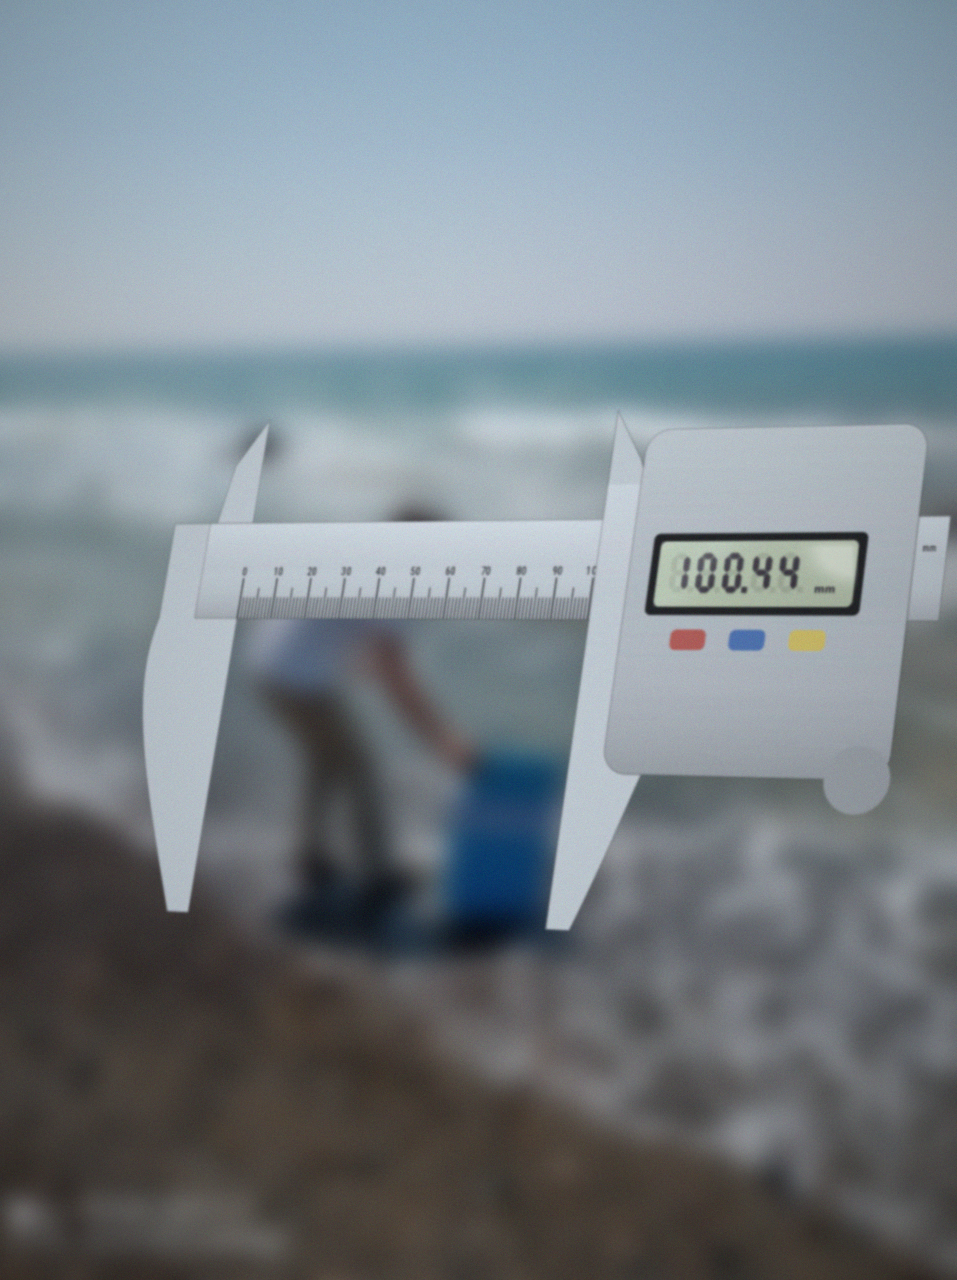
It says 100.44; mm
